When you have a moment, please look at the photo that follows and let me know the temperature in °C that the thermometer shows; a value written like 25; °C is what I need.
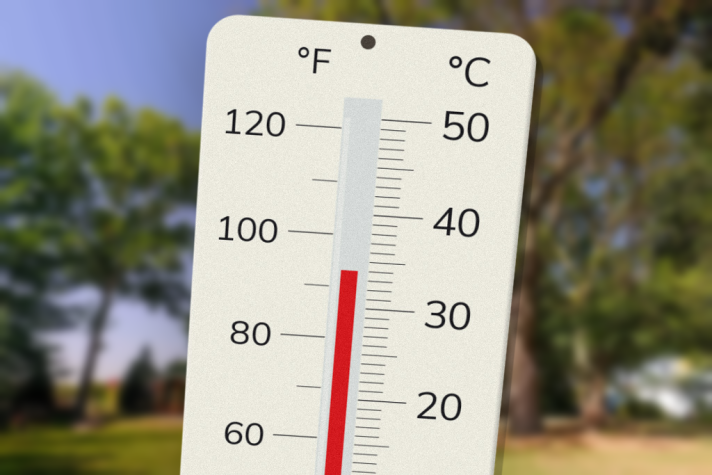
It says 34; °C
